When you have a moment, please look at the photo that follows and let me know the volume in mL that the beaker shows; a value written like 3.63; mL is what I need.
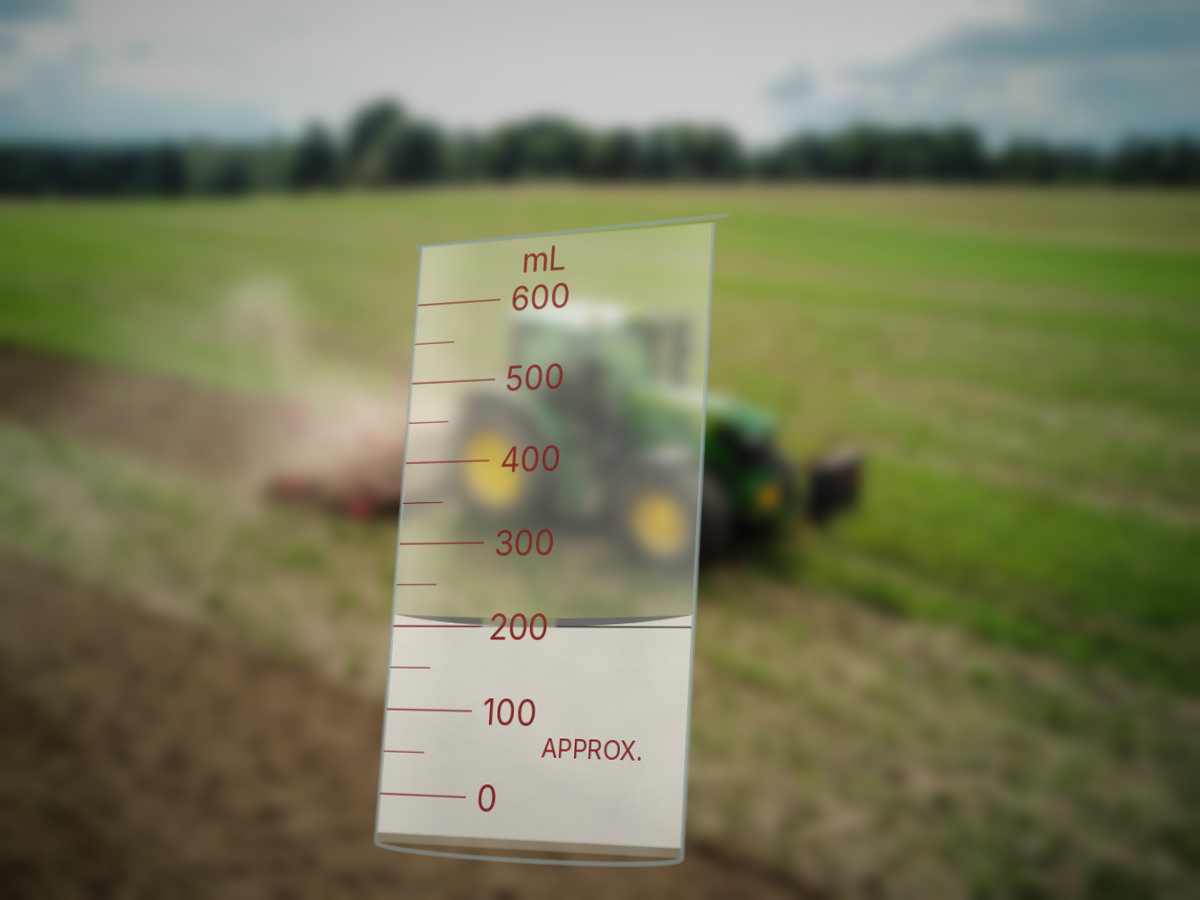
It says 200; mL
